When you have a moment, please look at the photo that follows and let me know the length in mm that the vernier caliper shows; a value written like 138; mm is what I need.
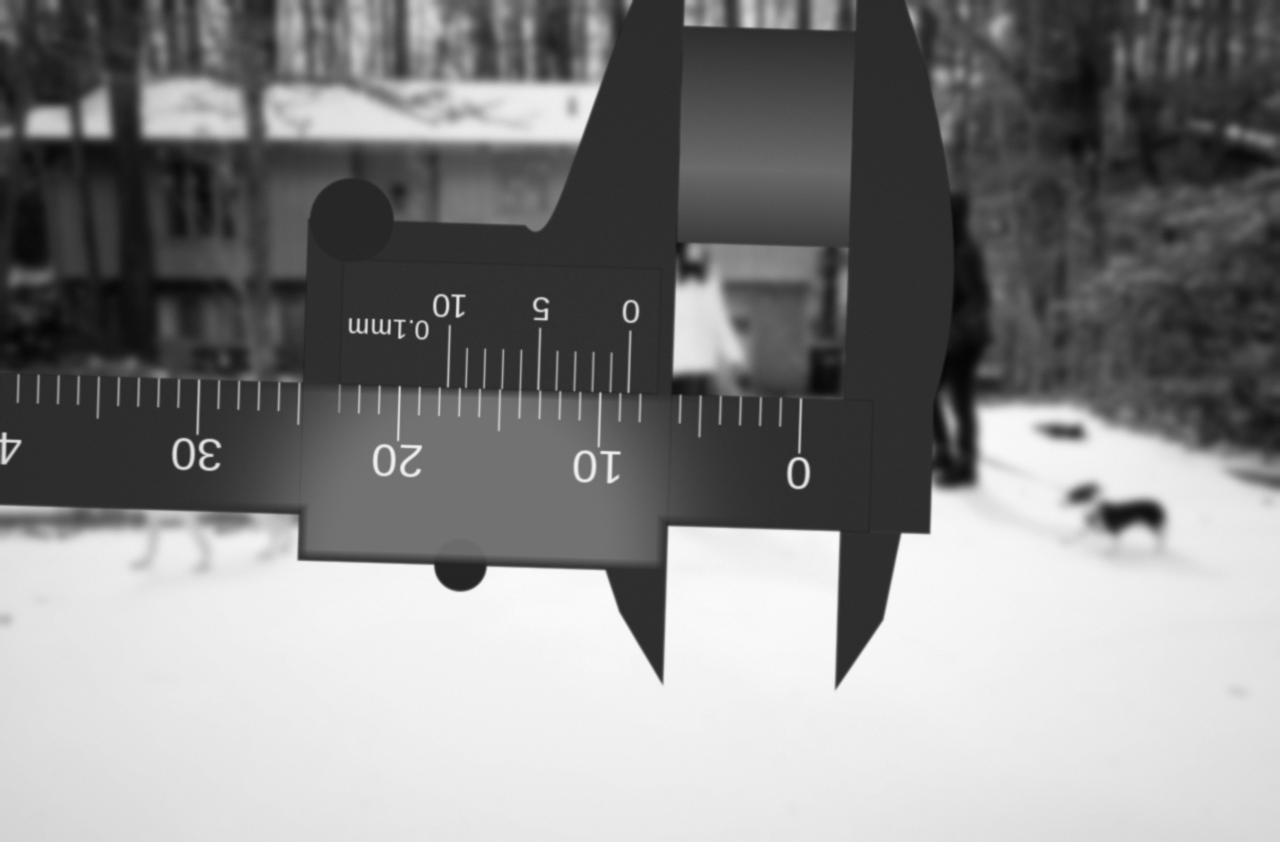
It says 8.6; mm
